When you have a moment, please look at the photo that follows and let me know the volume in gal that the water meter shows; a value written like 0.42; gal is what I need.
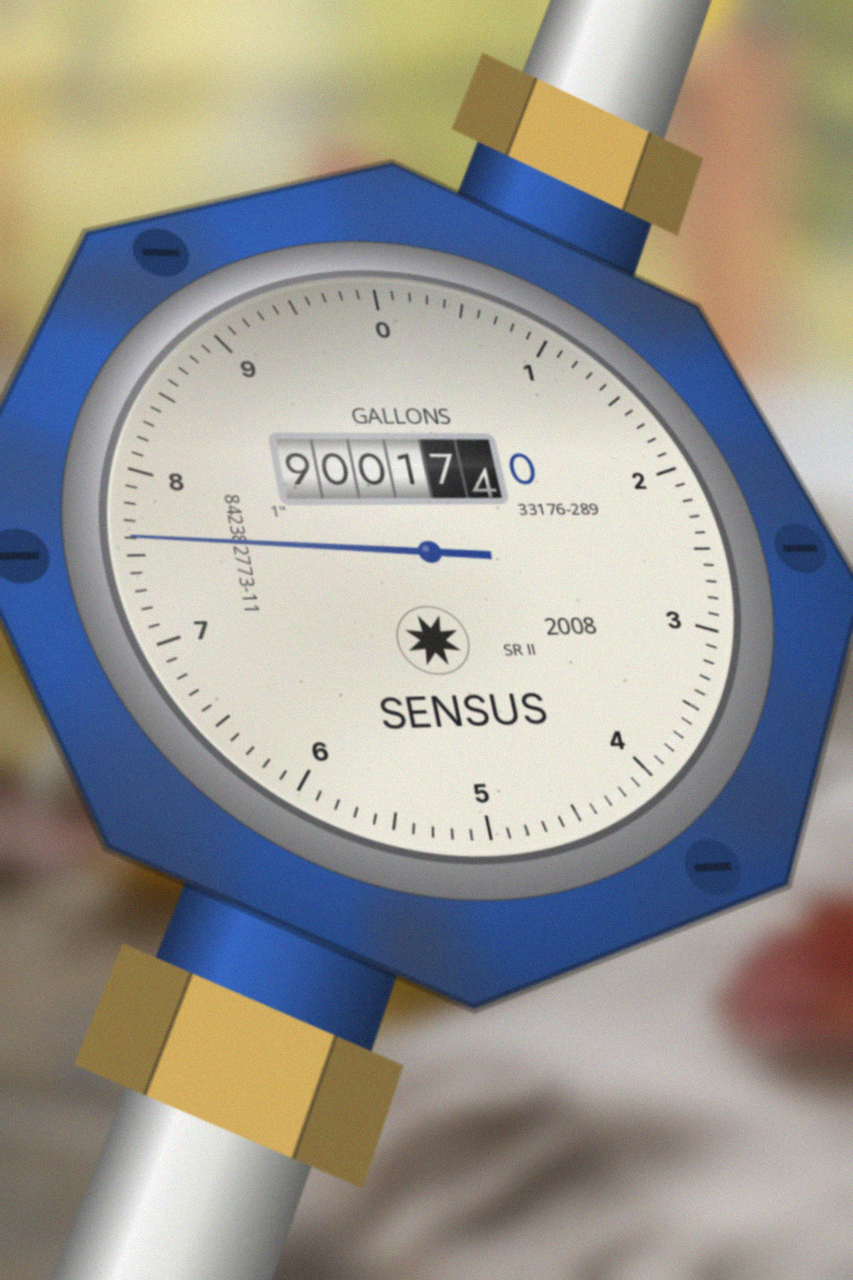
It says 9001737.6; gal
